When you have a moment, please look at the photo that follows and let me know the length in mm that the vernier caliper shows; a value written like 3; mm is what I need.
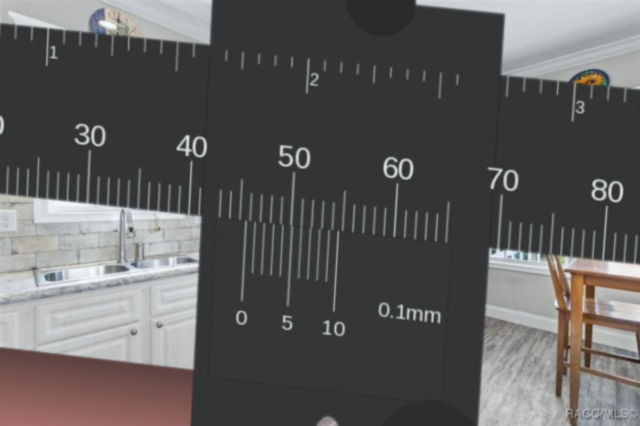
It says 45.6; mm
